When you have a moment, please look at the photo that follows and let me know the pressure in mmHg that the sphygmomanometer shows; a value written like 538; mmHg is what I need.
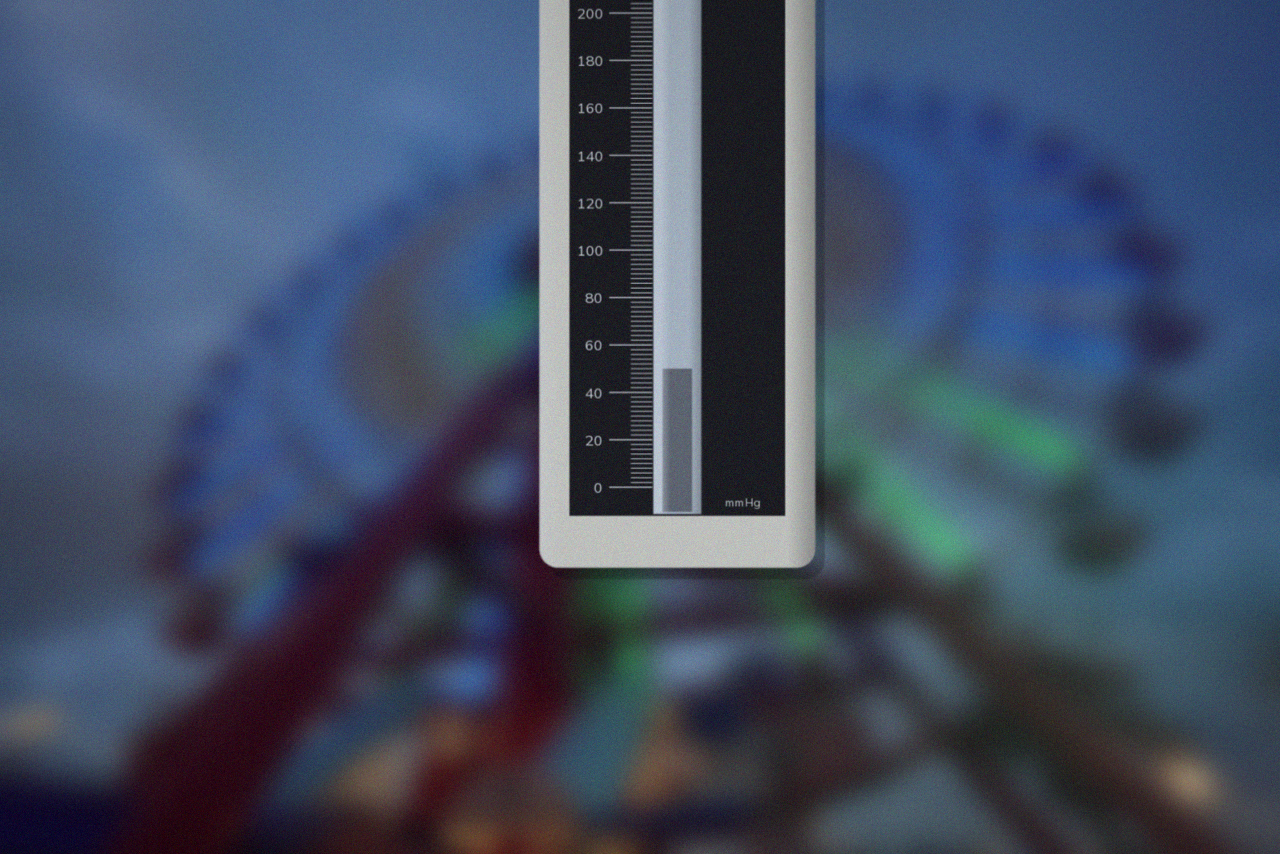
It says 50; mmHg
